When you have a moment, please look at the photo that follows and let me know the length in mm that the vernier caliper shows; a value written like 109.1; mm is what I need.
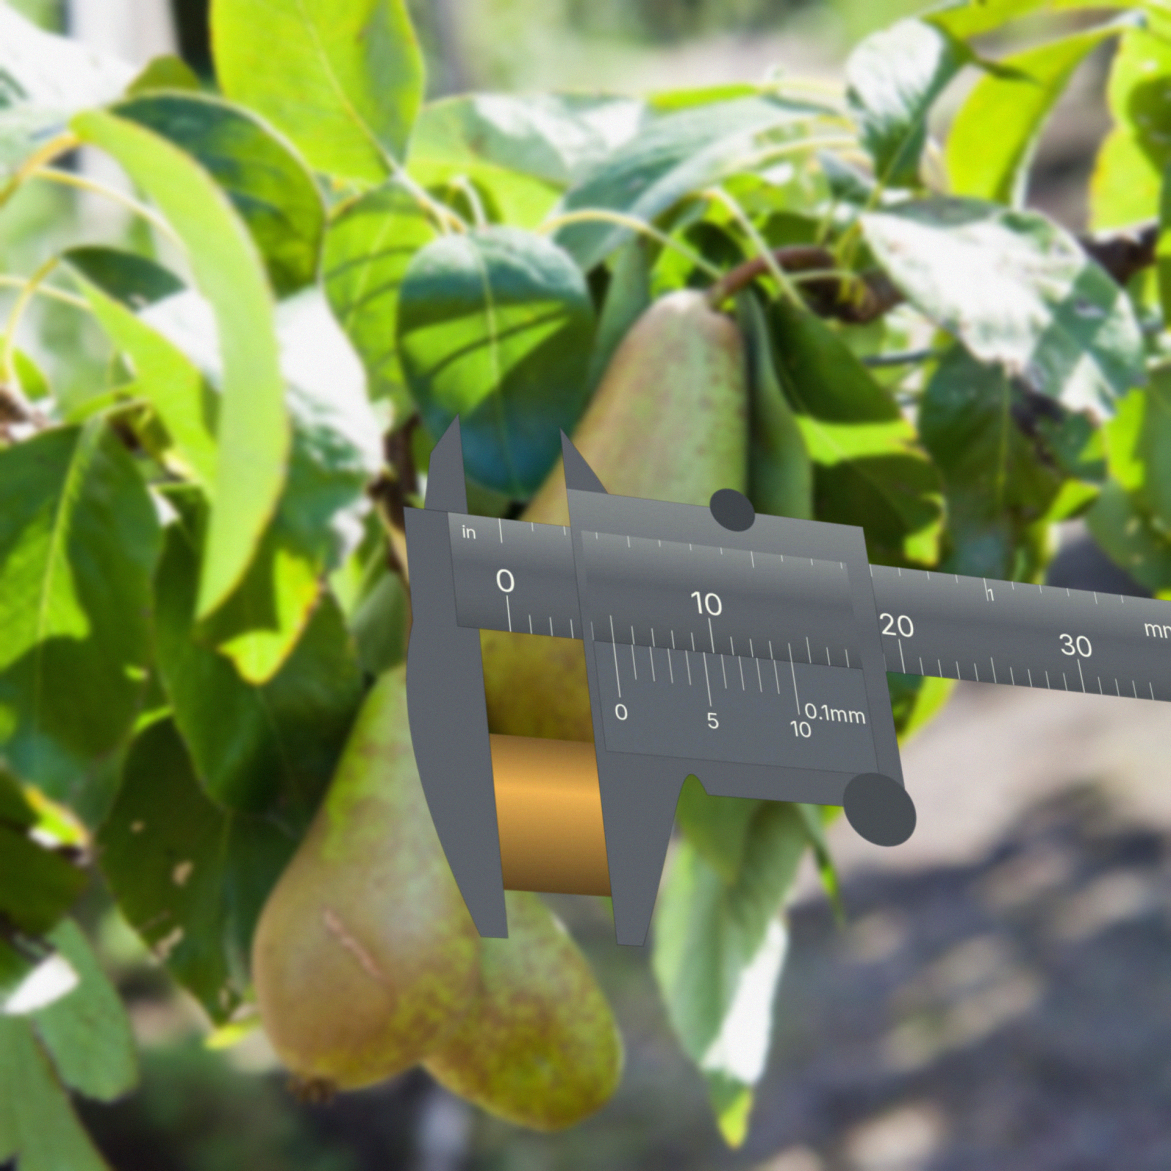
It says 5.0; mm
